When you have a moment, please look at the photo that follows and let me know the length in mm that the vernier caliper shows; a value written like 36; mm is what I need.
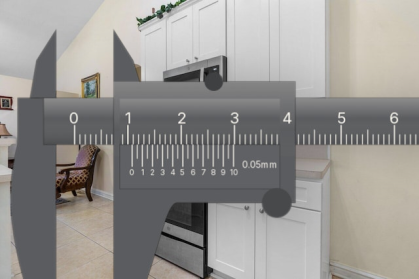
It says 10.8; mm
